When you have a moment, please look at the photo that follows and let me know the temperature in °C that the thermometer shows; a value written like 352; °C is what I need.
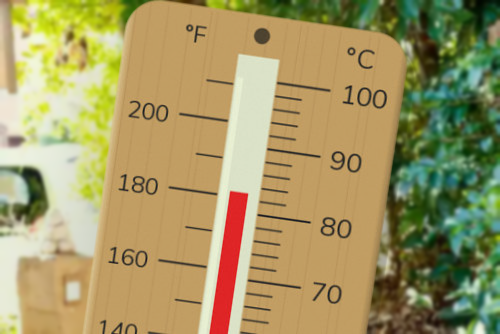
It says 83; °C
